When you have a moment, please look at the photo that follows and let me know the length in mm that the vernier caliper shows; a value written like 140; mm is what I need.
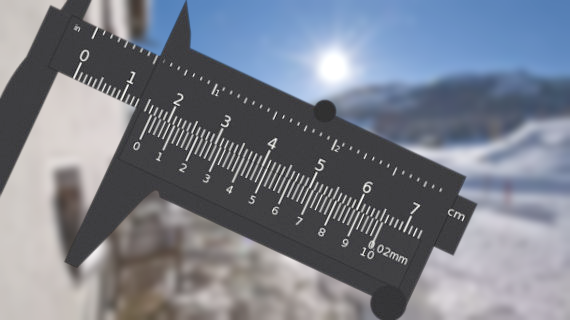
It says 16.5; mm
